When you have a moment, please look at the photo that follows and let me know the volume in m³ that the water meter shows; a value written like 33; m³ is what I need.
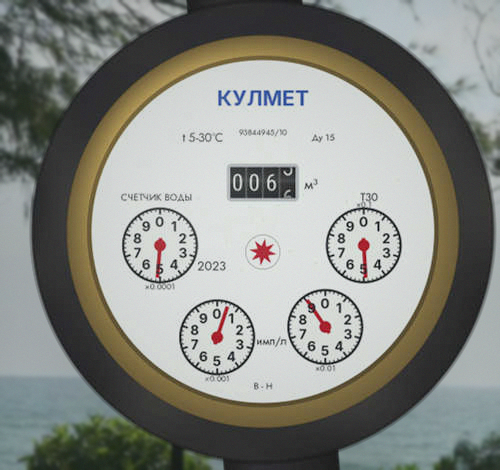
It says 65.4905; m³
